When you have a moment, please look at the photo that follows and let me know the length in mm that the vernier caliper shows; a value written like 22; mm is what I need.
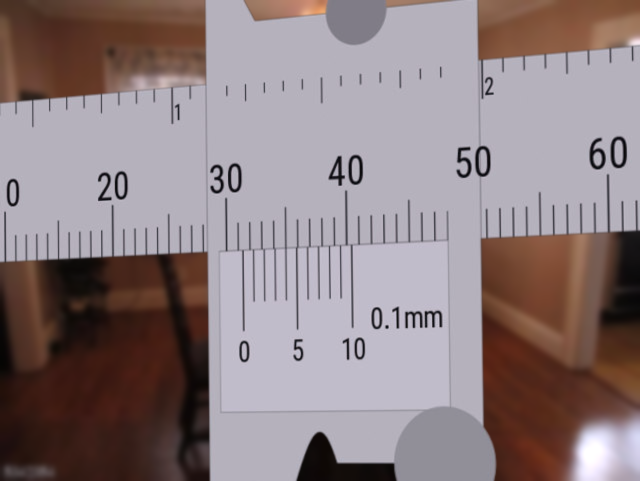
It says 31.4; mm
